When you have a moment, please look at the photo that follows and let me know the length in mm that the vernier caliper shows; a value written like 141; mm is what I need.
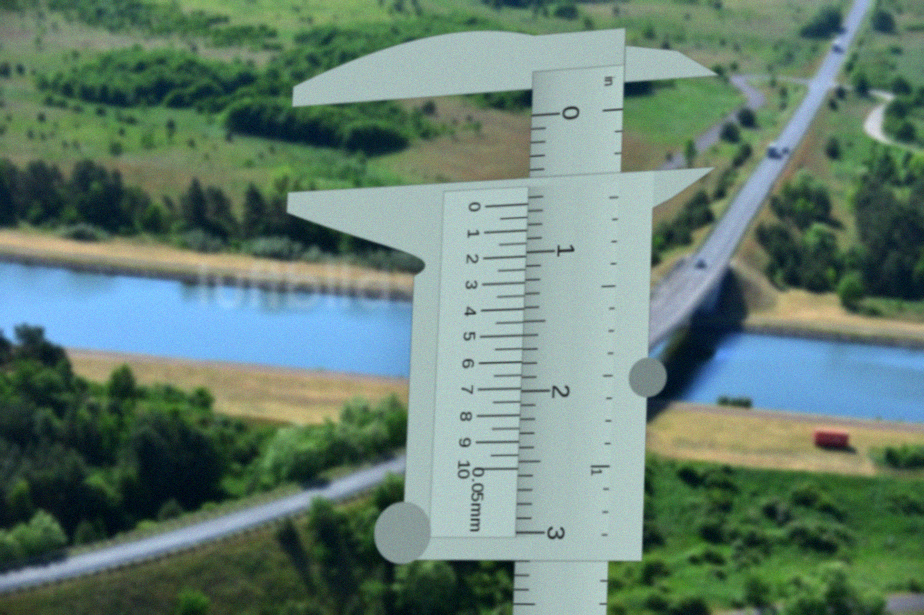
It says 6.5; mm
